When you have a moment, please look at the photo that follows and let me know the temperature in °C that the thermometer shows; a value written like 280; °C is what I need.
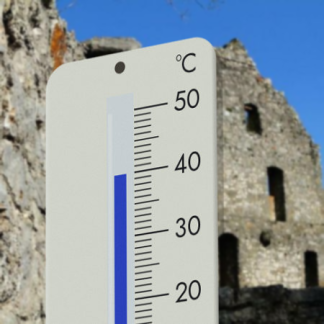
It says 40; °C
